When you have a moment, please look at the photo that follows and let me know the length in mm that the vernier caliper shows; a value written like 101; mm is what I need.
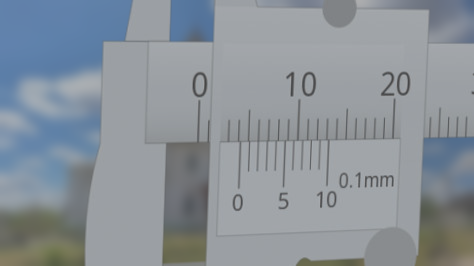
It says 4.2; mm
